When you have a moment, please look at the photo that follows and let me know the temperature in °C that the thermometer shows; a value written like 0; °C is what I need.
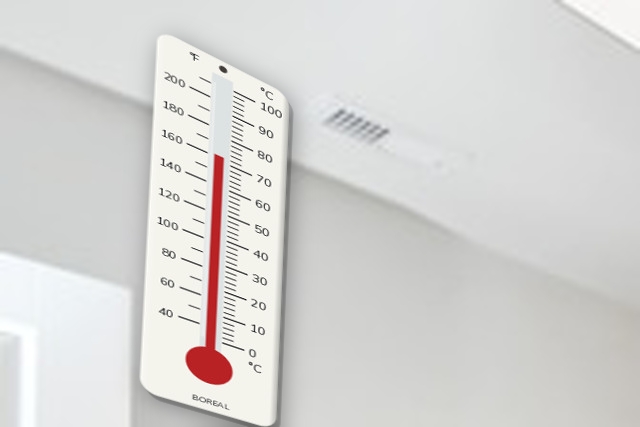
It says 72; °C
